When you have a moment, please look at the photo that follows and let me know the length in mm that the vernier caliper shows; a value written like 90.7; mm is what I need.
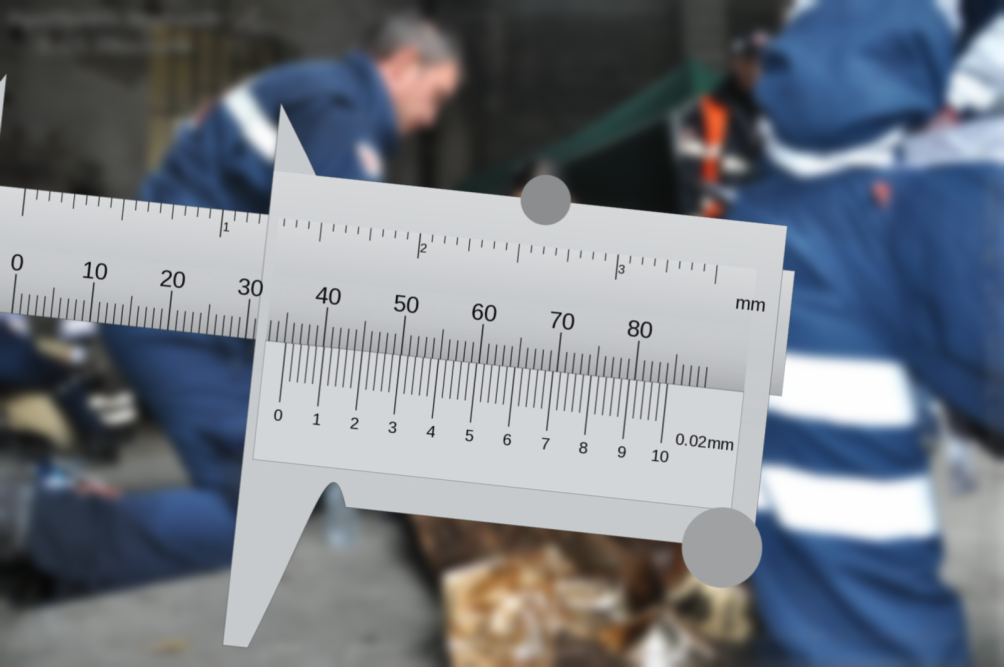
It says 35.2; mm
